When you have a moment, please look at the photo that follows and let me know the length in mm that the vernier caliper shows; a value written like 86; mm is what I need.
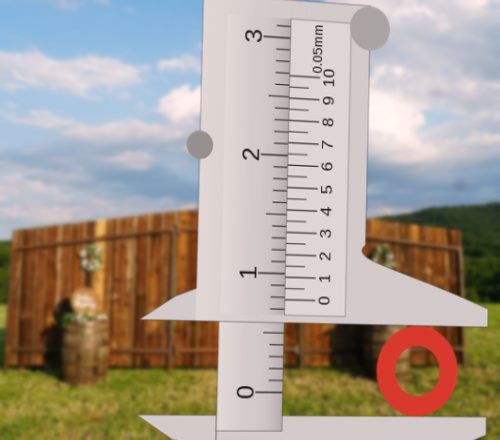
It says 7.8; mm
